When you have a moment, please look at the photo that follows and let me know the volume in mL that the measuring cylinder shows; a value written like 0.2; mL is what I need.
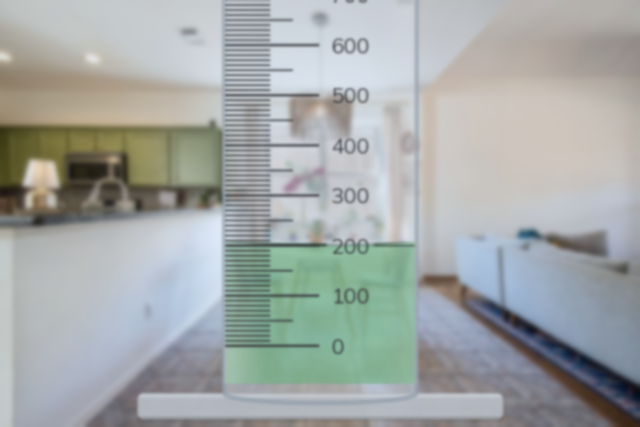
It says 200; mL
